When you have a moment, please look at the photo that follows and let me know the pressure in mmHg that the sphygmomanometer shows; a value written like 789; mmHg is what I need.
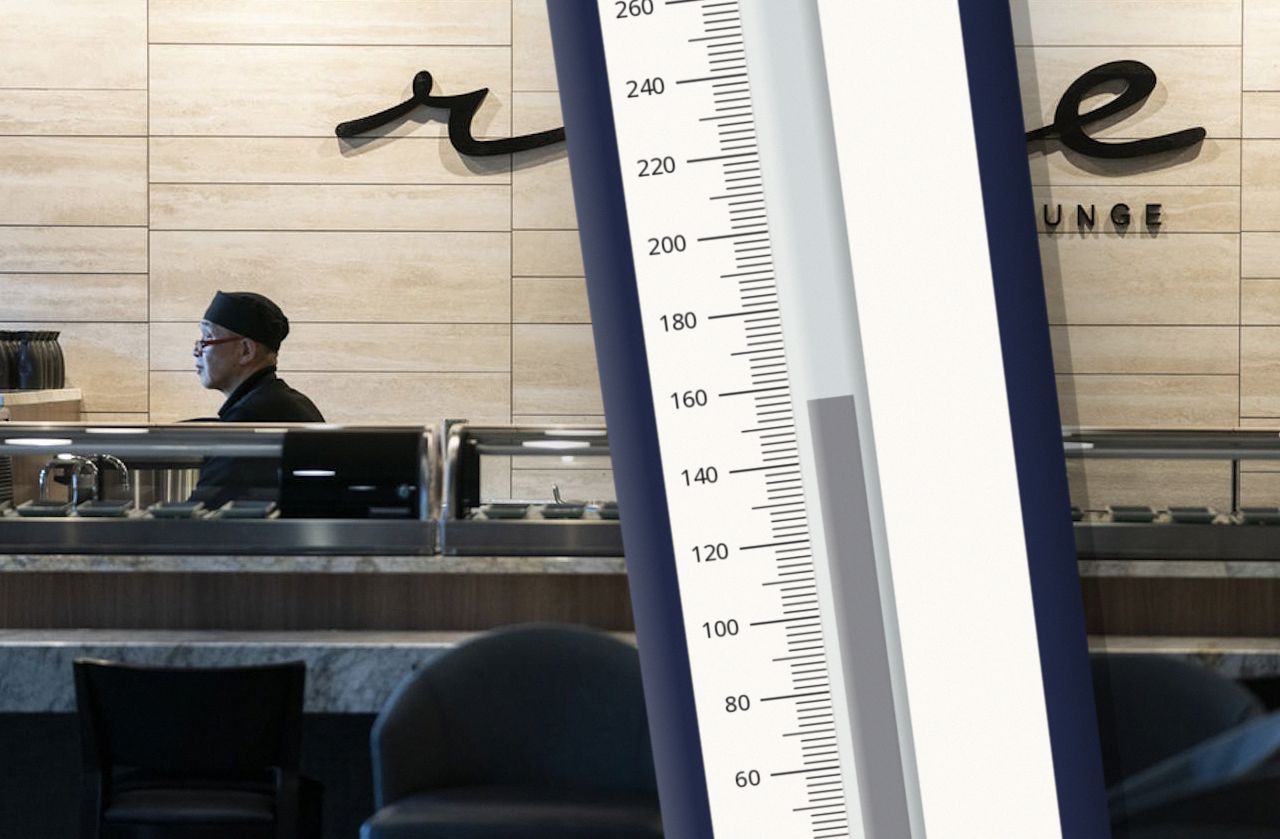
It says 156; mmHg
